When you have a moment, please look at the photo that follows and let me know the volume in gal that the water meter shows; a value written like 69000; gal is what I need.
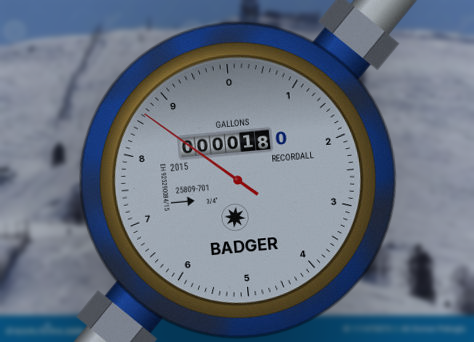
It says 178.6; gal
